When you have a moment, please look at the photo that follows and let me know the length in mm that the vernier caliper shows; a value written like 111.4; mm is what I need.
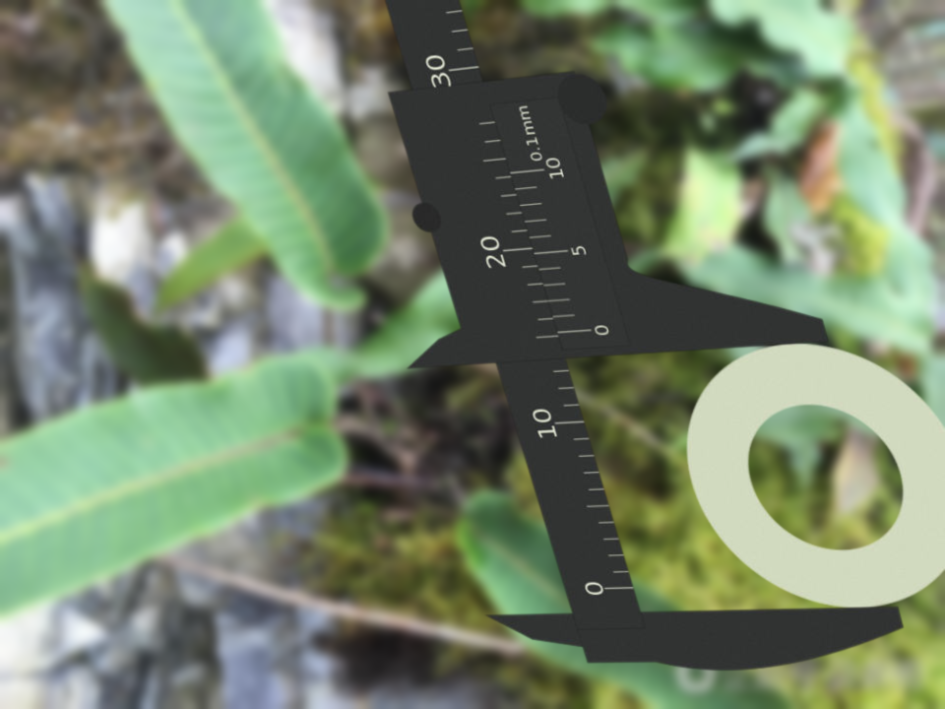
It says 15.2; mm
